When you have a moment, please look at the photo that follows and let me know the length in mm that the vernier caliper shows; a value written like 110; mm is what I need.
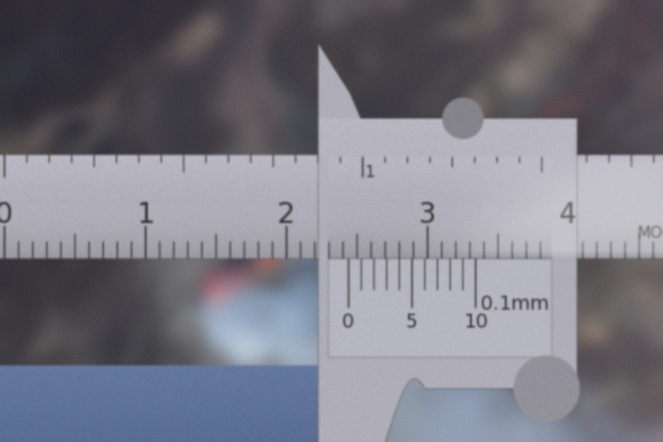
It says 24.4; mm
